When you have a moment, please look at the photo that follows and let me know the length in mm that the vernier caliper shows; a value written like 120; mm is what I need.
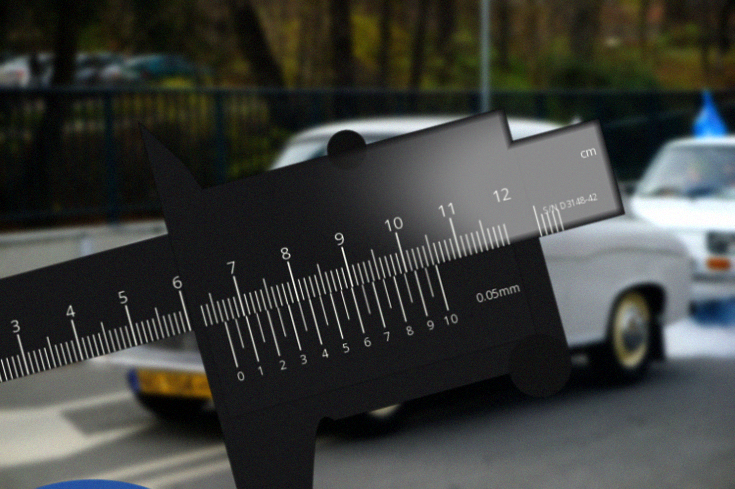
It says 66.4; mm
